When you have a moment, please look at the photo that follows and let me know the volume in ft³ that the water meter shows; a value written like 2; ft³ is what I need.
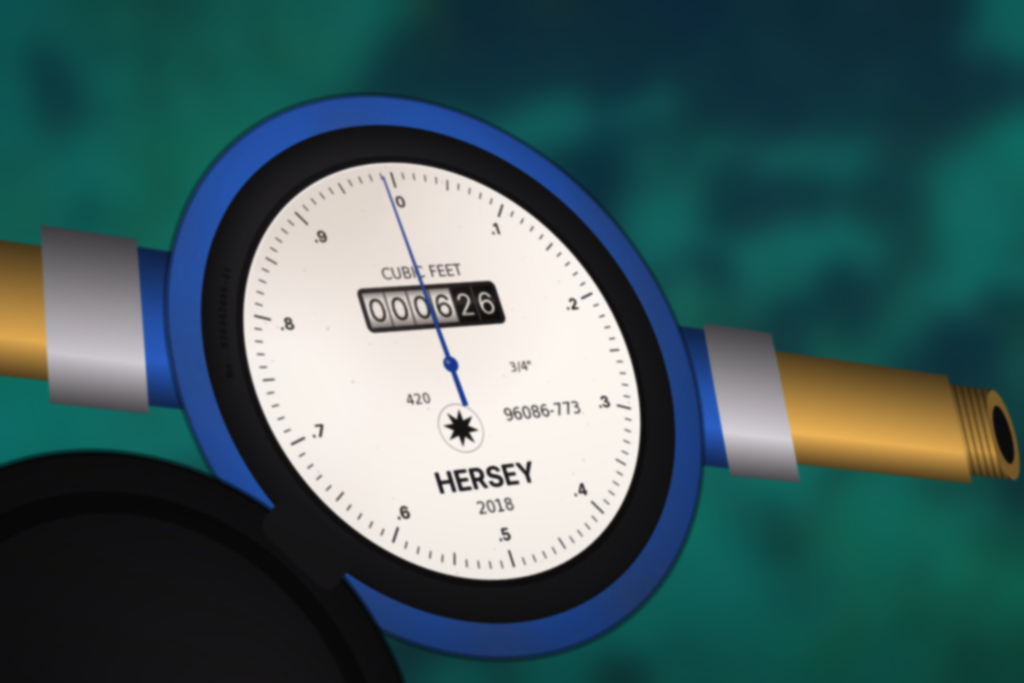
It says 625.99; ft³
